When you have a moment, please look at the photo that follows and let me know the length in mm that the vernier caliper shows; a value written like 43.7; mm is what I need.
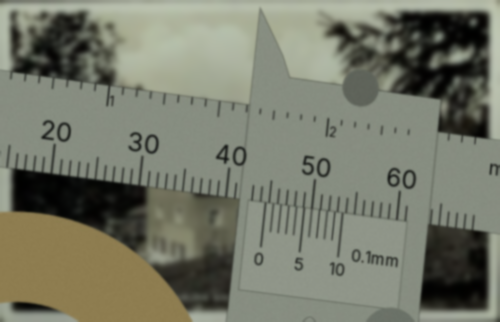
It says 44.6; mm
